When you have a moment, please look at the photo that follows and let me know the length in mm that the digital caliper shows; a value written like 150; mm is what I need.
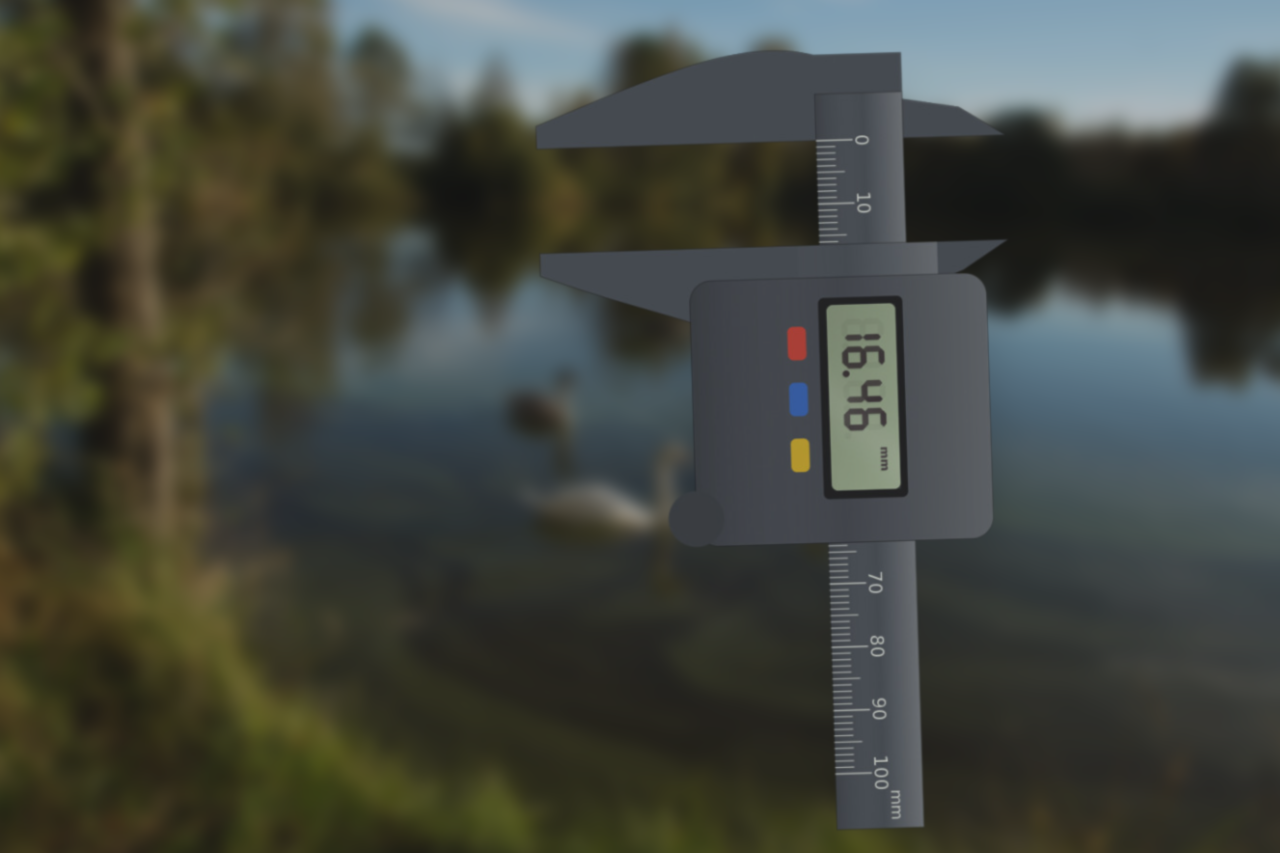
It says 16.46; mm
